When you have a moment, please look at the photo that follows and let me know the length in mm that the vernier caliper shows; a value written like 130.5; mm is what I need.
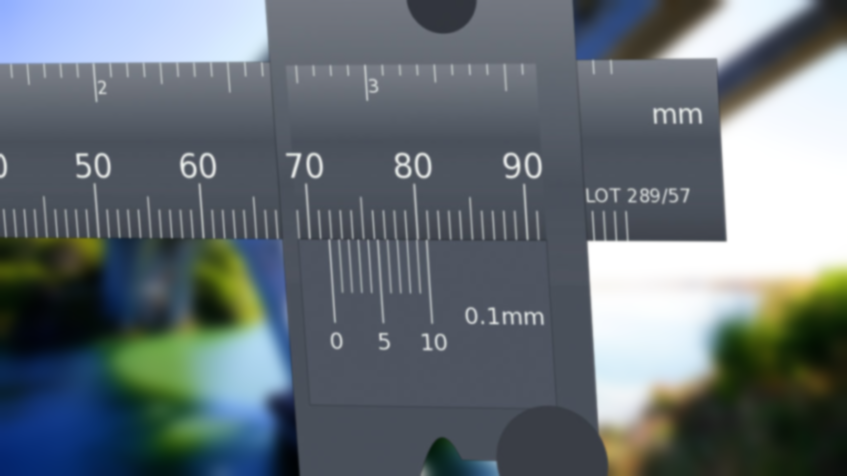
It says 71.8; mm
